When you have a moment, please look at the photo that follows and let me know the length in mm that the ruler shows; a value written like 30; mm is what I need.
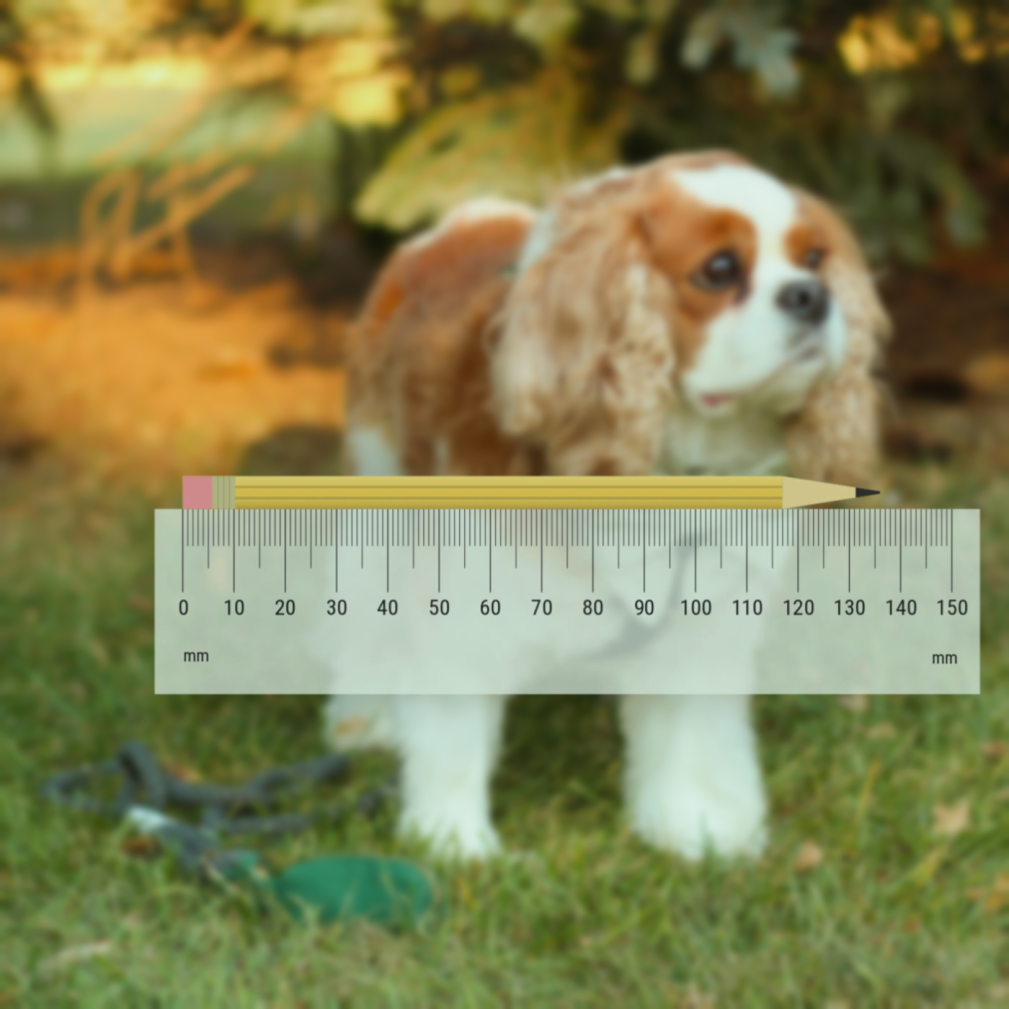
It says 136; mm
